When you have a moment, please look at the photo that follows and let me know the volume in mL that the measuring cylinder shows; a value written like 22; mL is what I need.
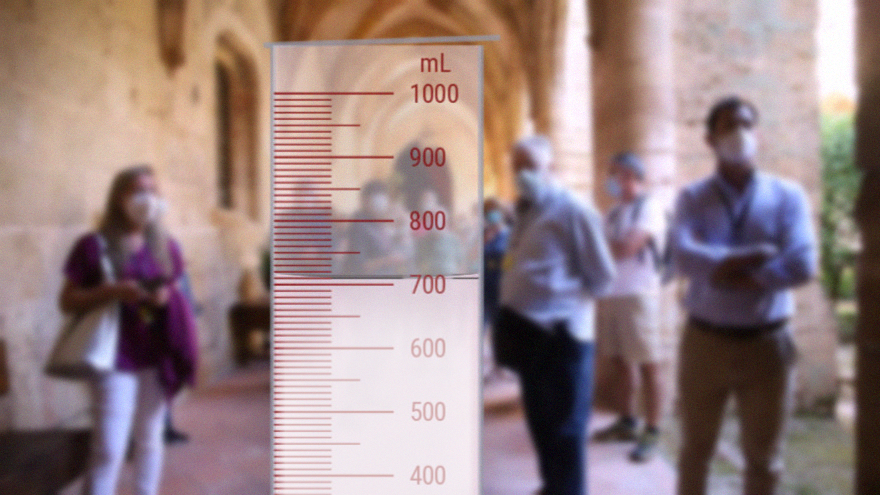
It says 710; mL
